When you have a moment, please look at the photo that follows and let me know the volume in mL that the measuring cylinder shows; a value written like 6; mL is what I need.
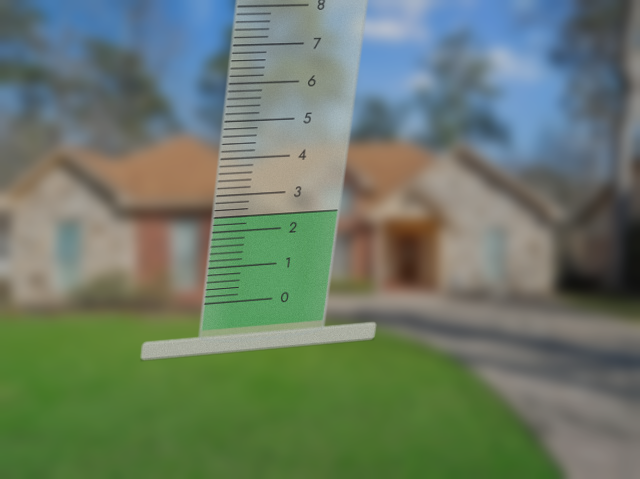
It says 2.4; mL
